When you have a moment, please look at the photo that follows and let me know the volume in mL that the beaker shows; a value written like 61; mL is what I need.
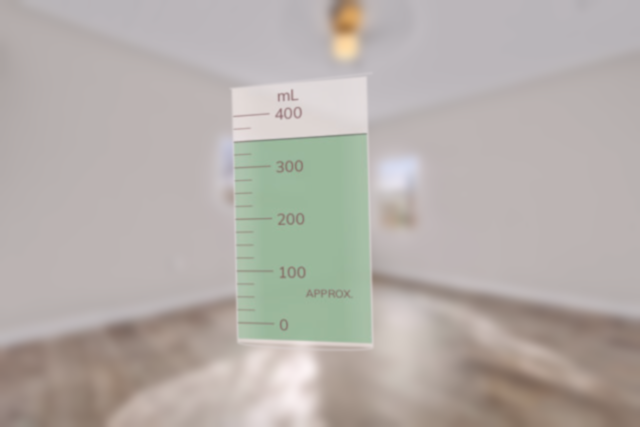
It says 350; mL
